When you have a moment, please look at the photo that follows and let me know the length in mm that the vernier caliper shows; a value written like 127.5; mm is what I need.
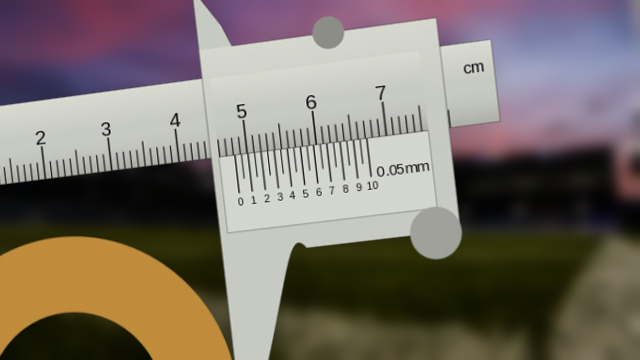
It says 48.2; mm
